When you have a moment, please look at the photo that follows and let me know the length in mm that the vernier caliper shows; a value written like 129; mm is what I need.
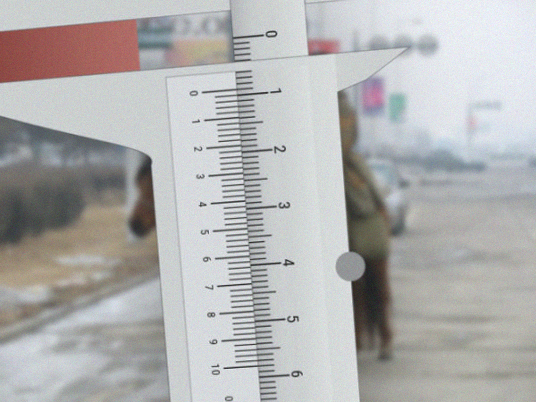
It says 9.0; mm
